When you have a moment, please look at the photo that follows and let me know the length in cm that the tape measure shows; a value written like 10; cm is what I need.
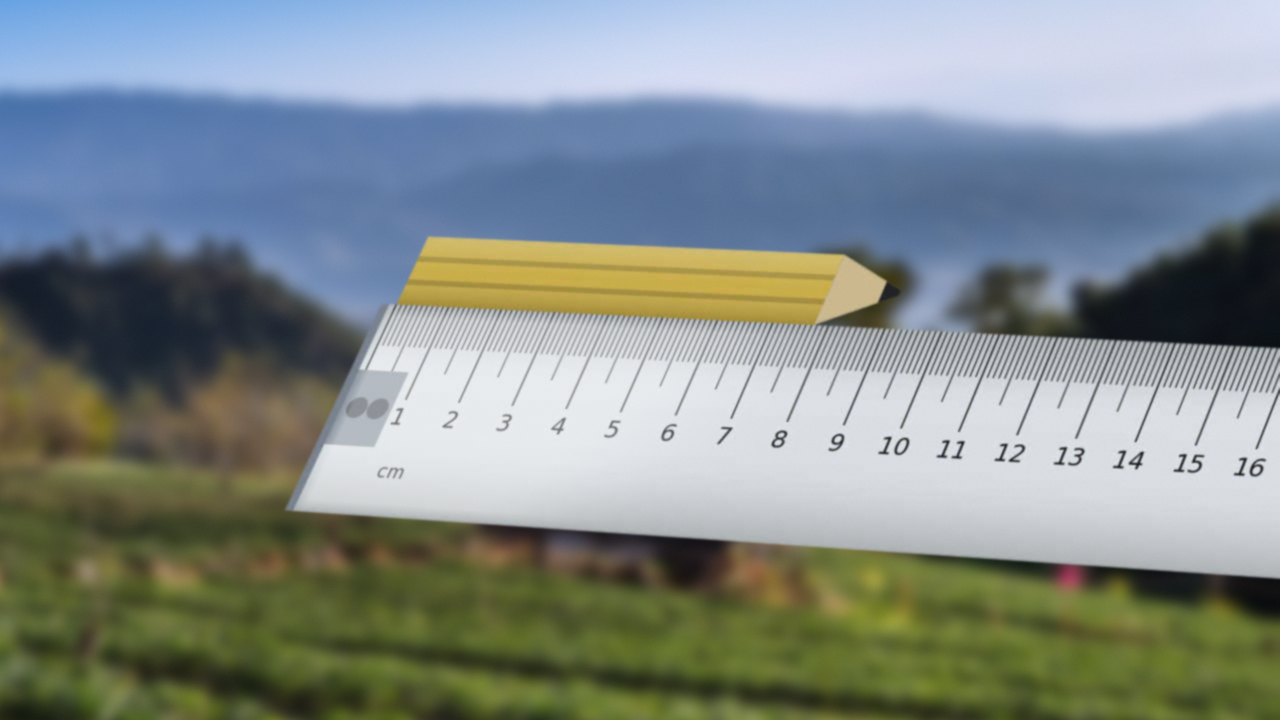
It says 9; cm
